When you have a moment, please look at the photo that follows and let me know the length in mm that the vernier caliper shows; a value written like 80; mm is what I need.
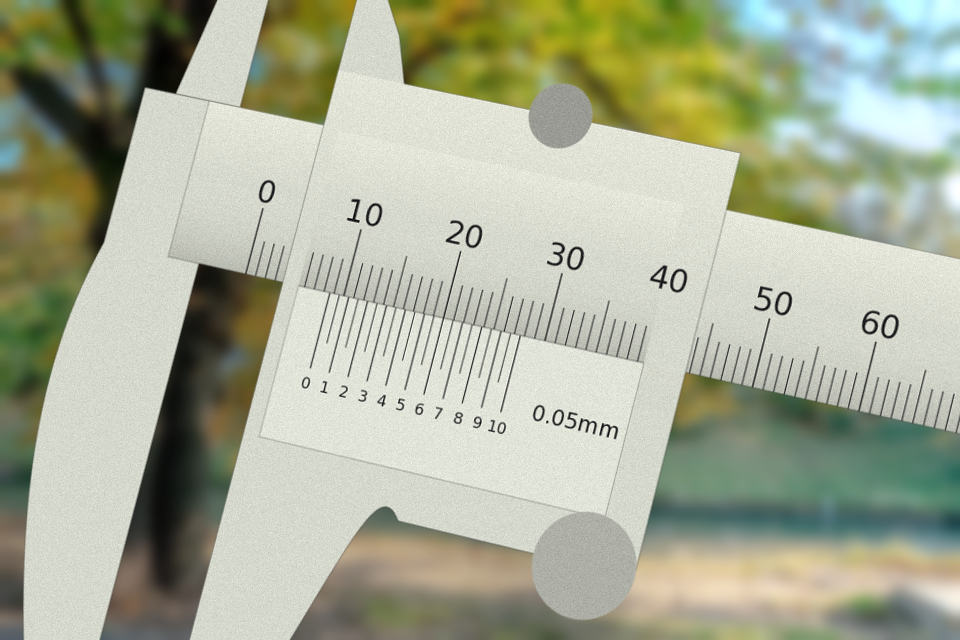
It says 8.6; mm
